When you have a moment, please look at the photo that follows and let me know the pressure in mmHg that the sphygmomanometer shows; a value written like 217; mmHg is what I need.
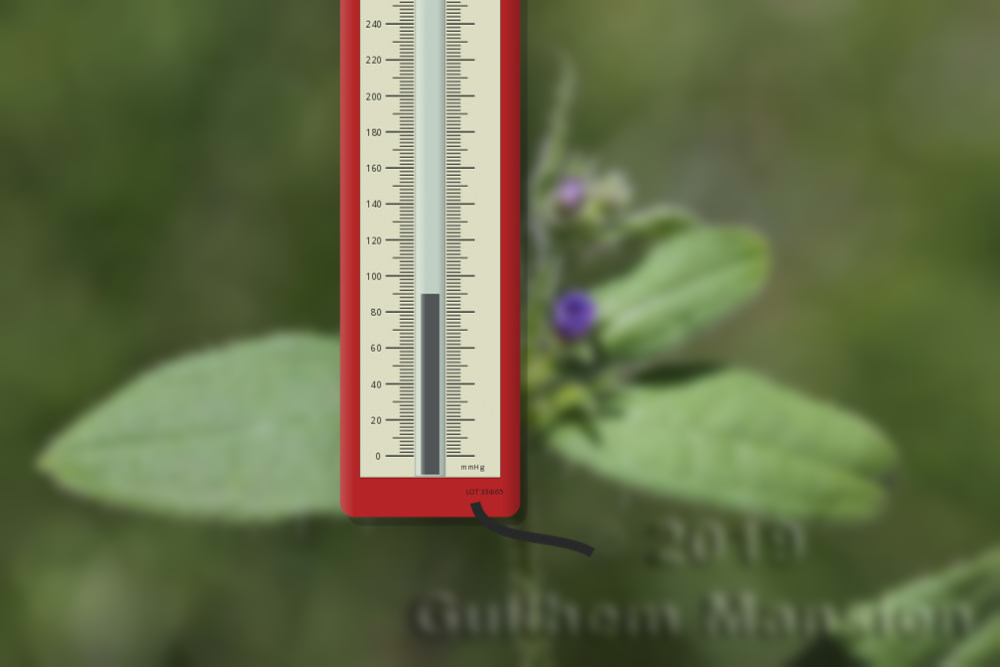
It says 90; mmHg
